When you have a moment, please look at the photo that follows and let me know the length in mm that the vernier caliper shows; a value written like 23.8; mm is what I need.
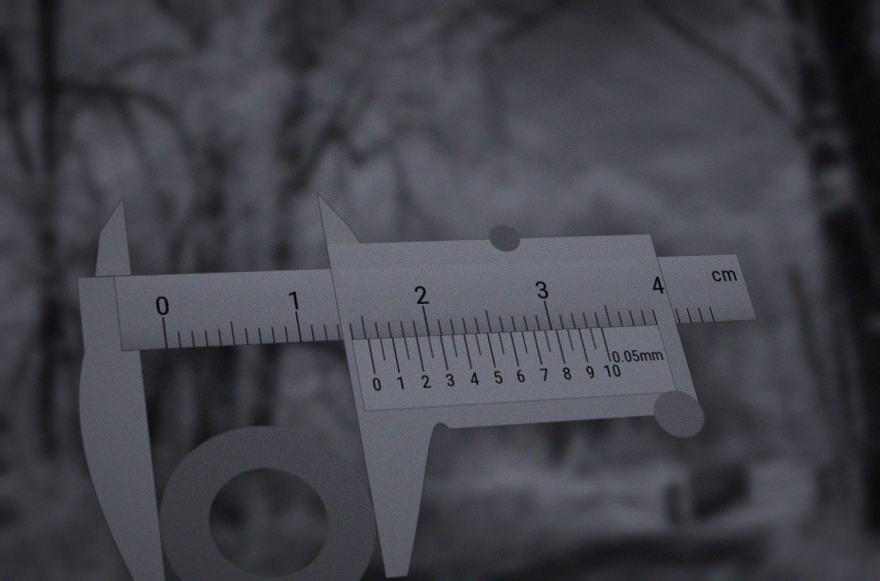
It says 15.2; mm
